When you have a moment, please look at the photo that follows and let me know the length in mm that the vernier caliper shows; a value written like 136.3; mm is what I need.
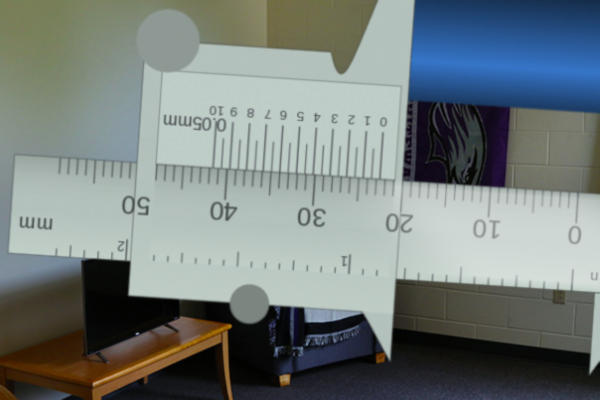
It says 22.6; mm
